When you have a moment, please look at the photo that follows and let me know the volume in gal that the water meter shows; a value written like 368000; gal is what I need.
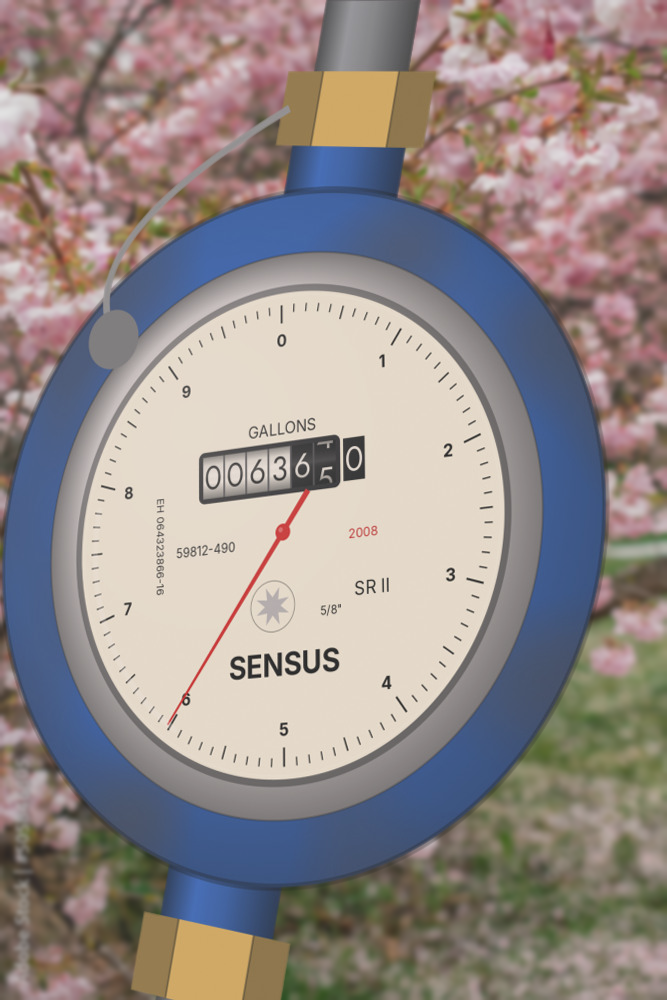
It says 63646.0; gal
